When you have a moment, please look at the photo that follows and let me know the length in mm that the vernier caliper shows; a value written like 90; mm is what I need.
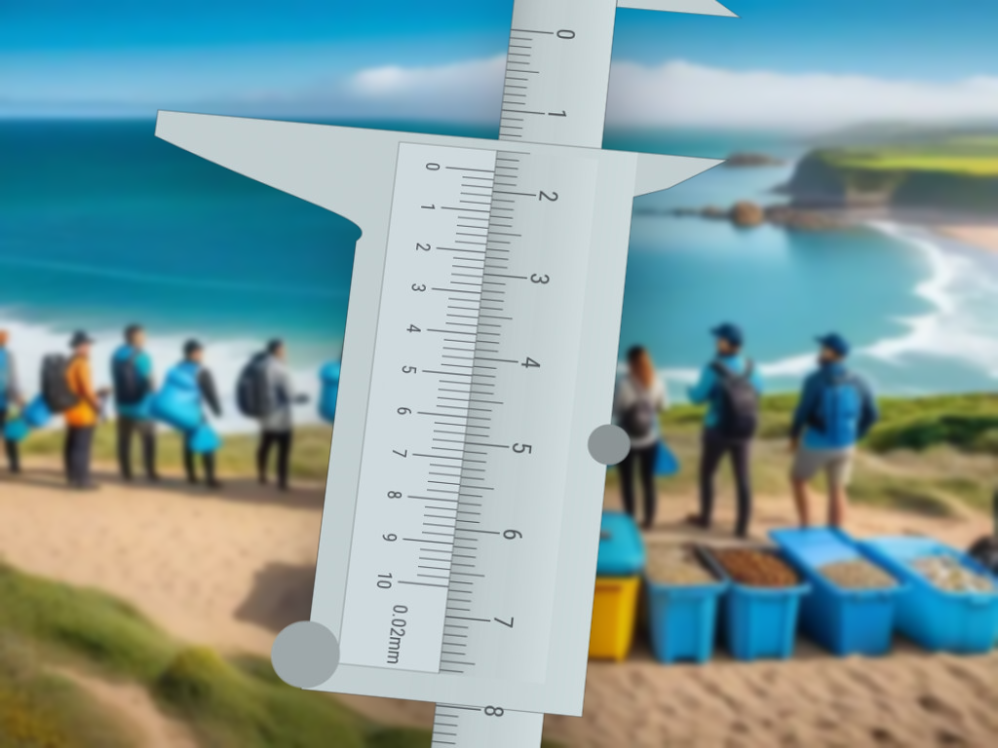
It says 17.6; mm
